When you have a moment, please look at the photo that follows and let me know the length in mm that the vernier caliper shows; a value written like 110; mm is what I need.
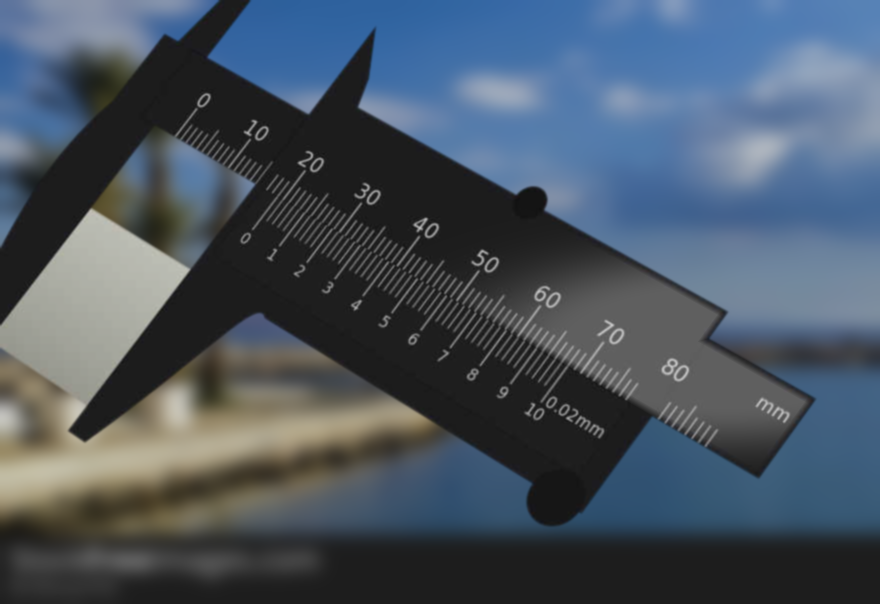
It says 19.0; mm
